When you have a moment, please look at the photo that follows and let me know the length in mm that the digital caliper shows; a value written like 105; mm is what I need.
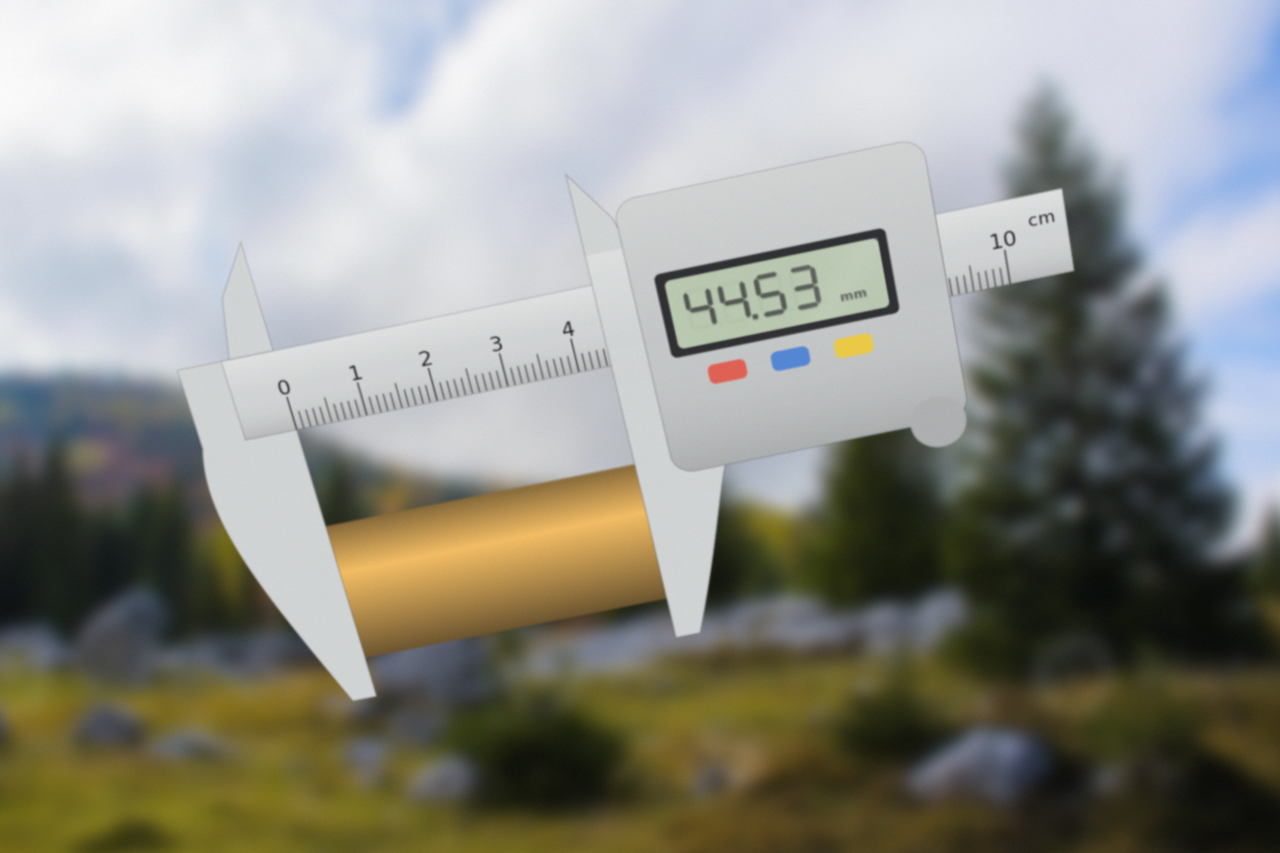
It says 44.53; mm
